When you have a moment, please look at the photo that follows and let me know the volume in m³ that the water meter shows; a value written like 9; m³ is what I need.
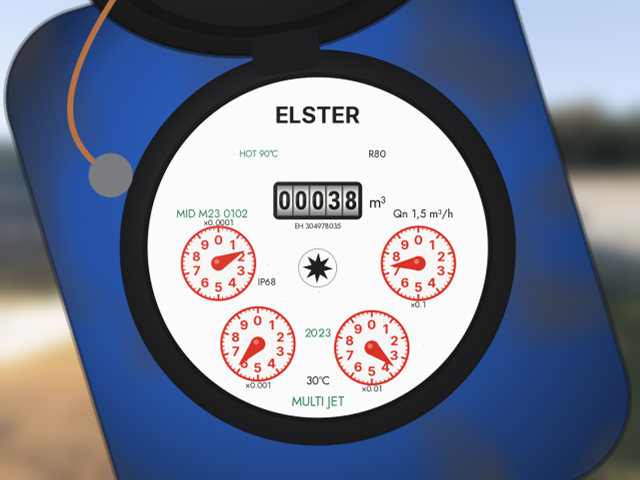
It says 38.7361; m³
